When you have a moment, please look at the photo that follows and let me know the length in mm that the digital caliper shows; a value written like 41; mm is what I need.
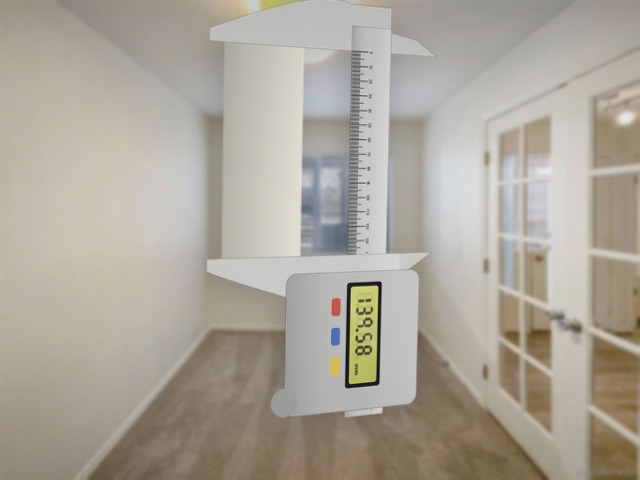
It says 139.58; mm
